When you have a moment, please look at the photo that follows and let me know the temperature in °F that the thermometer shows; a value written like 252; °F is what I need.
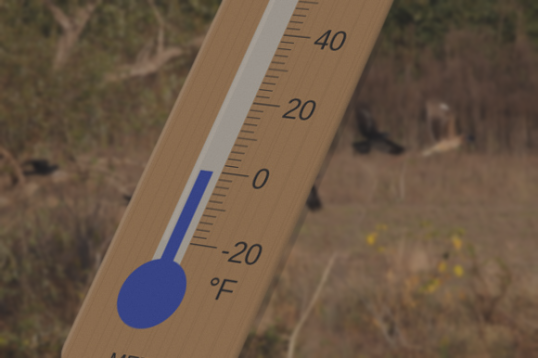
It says 0; °F
